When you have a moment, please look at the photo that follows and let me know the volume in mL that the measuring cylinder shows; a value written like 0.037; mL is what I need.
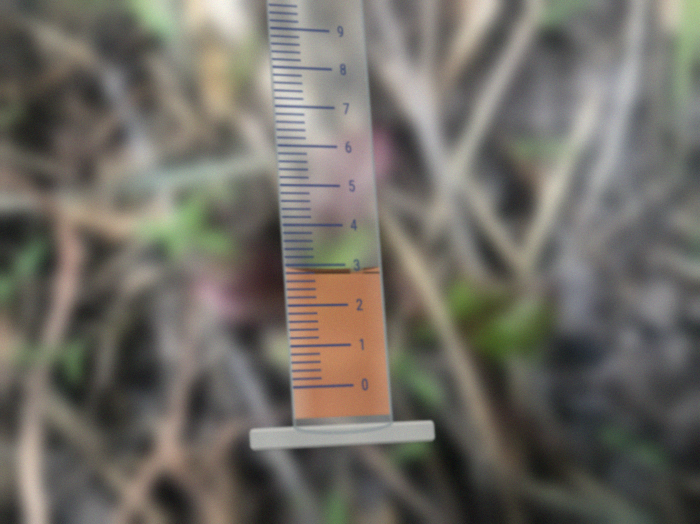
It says 2.8; mL
